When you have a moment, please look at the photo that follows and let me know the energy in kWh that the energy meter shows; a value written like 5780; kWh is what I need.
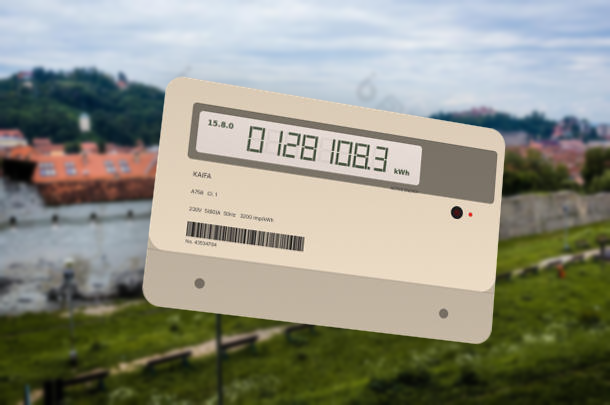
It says 128108.3; kWh
